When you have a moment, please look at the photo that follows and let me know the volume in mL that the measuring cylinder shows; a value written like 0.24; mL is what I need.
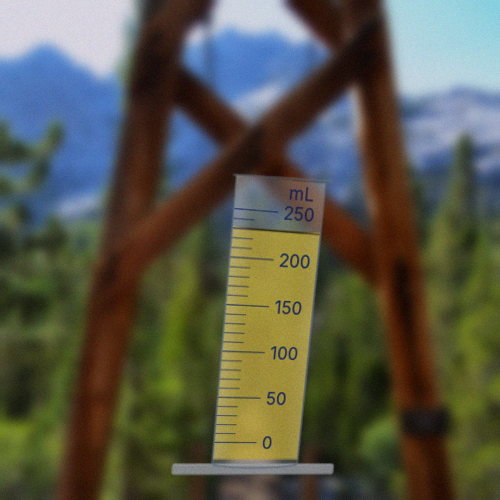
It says 230; mL
